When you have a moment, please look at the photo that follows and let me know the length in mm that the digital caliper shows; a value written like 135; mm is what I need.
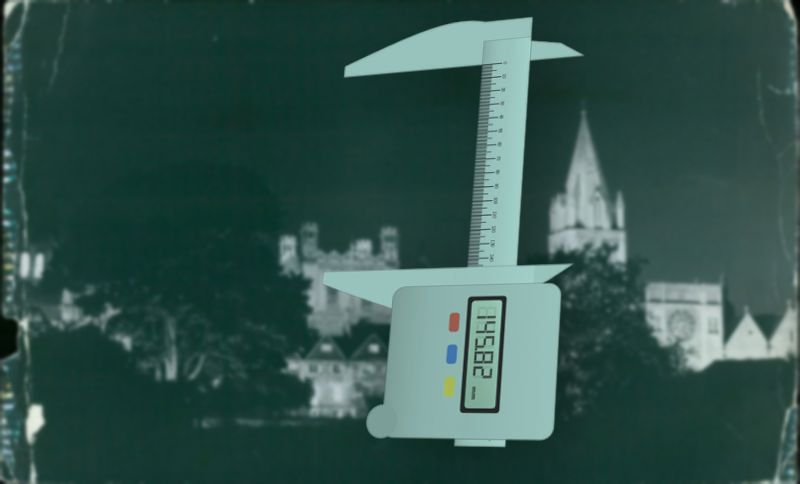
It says 145.82; mm
